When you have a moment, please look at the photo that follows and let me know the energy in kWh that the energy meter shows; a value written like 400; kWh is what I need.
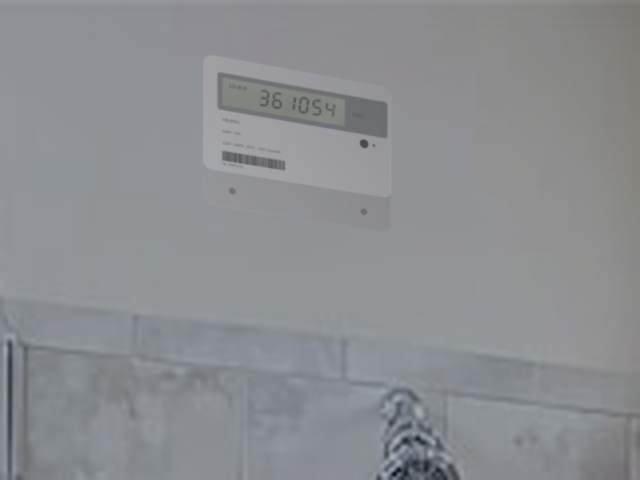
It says 361054; kWh
